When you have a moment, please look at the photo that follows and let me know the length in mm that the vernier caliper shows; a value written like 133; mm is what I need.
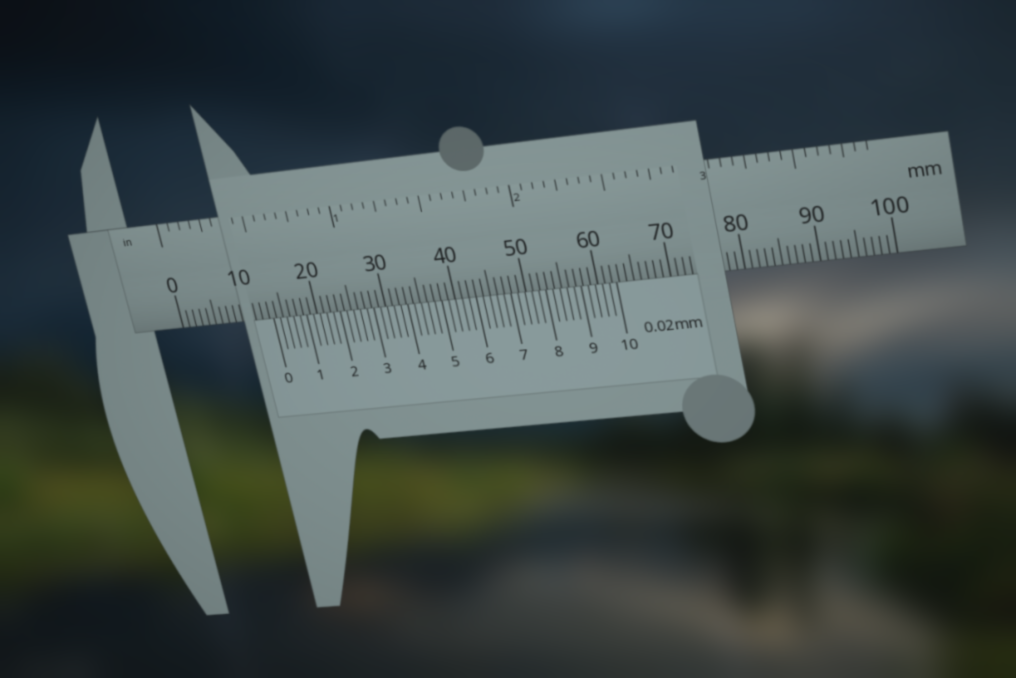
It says 13.6; mm
